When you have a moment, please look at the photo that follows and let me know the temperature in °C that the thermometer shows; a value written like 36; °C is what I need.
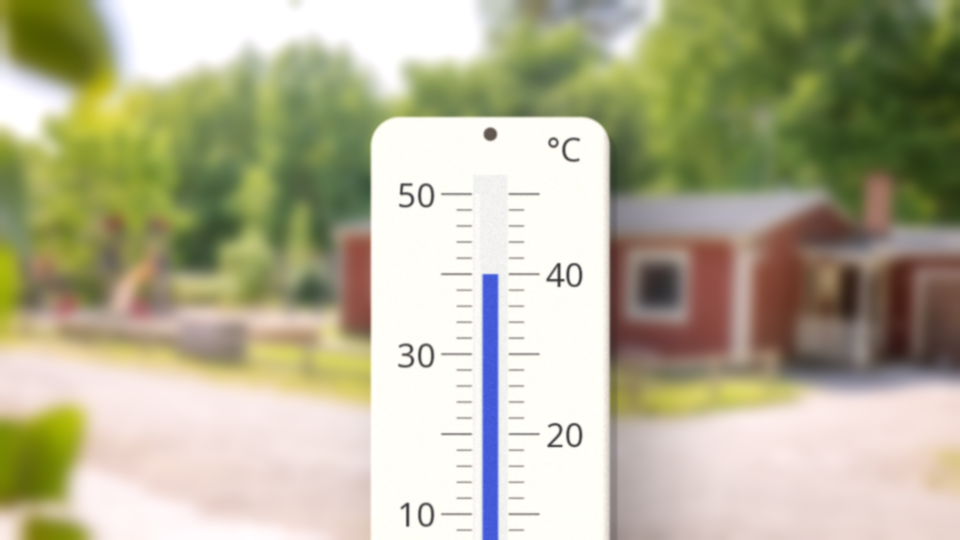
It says 40; °C
